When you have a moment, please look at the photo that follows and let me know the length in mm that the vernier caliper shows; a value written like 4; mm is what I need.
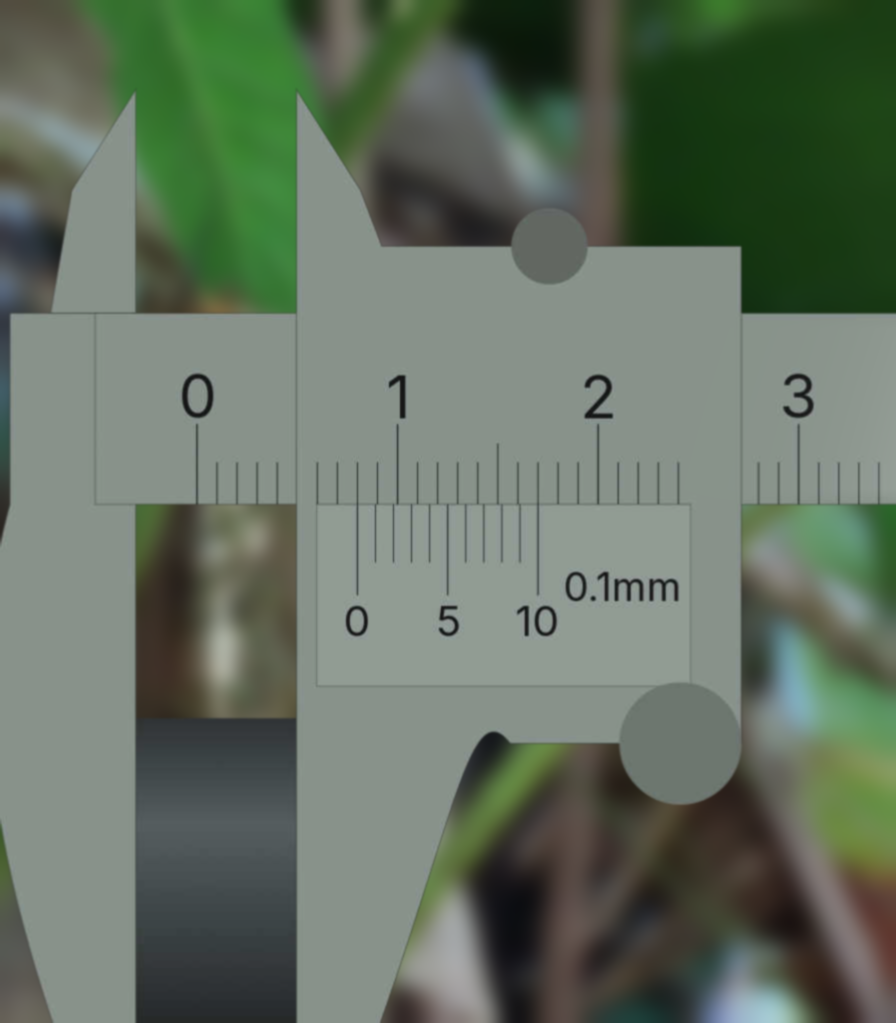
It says 8.0; mm
